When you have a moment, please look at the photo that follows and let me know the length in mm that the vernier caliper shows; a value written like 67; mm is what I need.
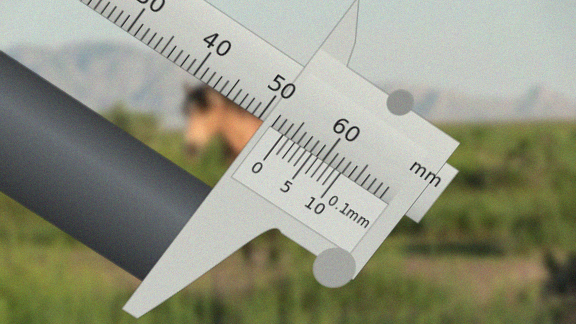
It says 53.8; mm
